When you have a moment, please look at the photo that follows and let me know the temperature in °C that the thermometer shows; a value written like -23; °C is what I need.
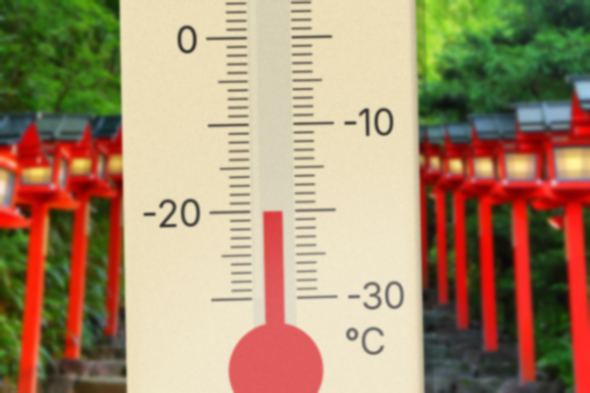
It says -20; °C
